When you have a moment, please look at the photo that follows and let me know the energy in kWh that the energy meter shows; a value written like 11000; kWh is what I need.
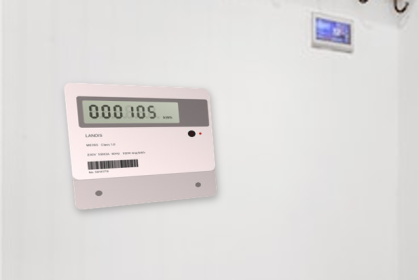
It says 105; kWh
